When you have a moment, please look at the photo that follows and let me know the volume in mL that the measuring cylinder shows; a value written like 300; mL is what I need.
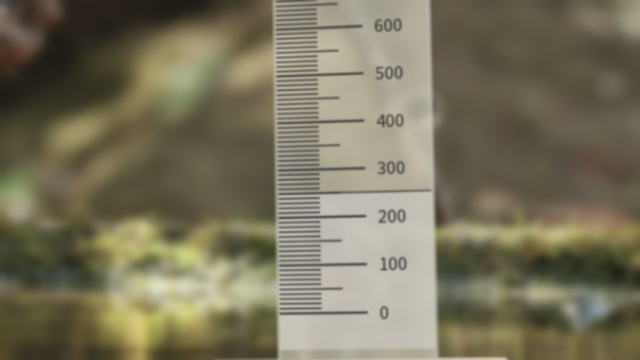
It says 250; mL
